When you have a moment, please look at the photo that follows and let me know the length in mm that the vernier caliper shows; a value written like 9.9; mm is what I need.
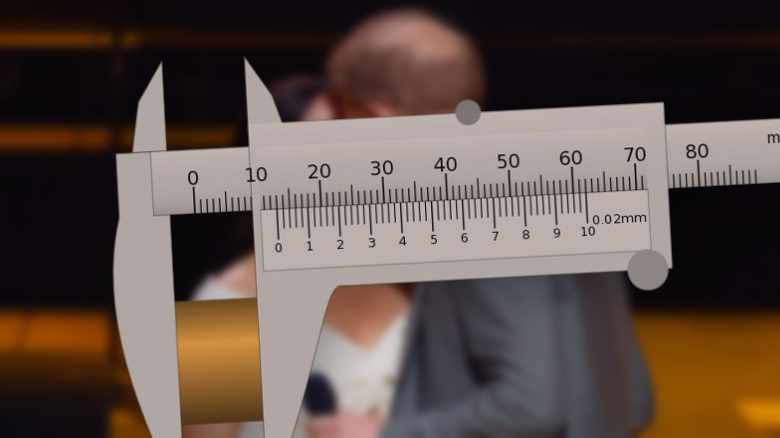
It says 13.0; mm
